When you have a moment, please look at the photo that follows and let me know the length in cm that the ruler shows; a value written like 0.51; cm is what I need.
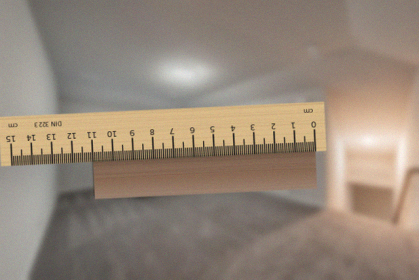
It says 11; cm
